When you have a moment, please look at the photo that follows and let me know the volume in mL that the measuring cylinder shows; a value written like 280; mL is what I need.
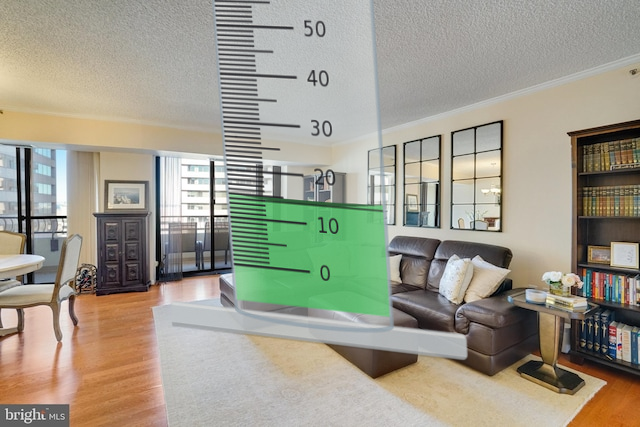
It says 14; mL
